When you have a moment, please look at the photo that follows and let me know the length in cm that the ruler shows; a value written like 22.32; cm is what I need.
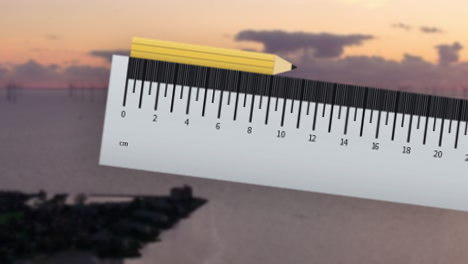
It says 10.5; cm
